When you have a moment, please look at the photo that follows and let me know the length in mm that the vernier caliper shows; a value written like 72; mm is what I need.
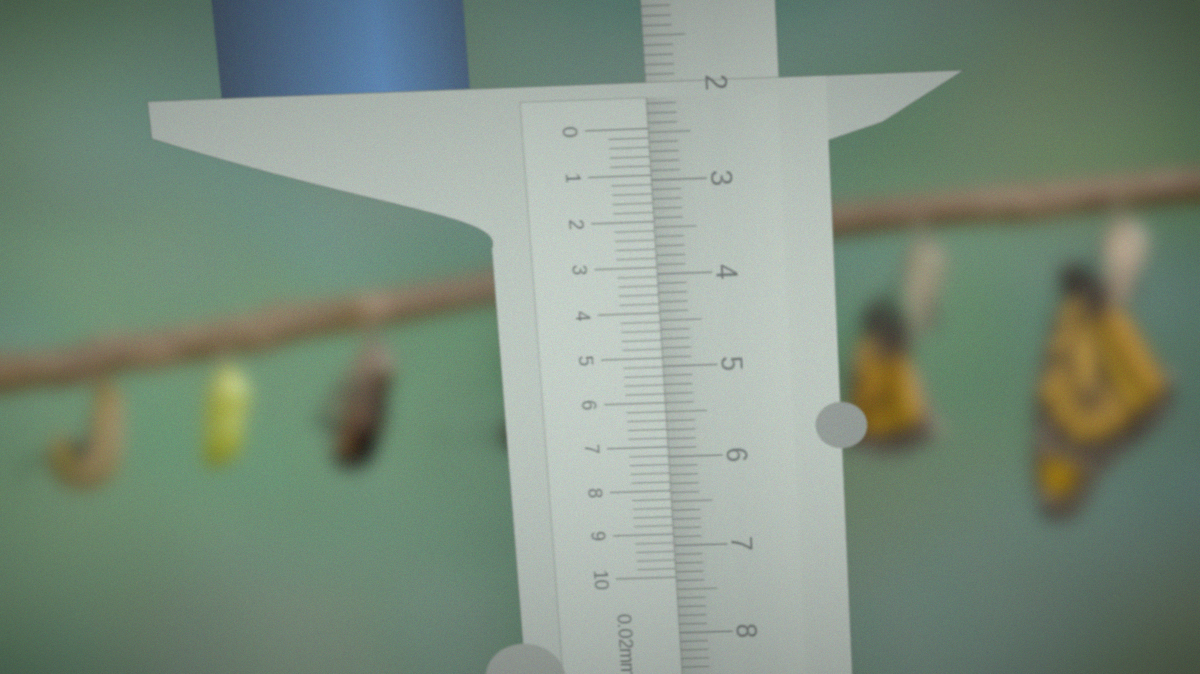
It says 24.6; mm
